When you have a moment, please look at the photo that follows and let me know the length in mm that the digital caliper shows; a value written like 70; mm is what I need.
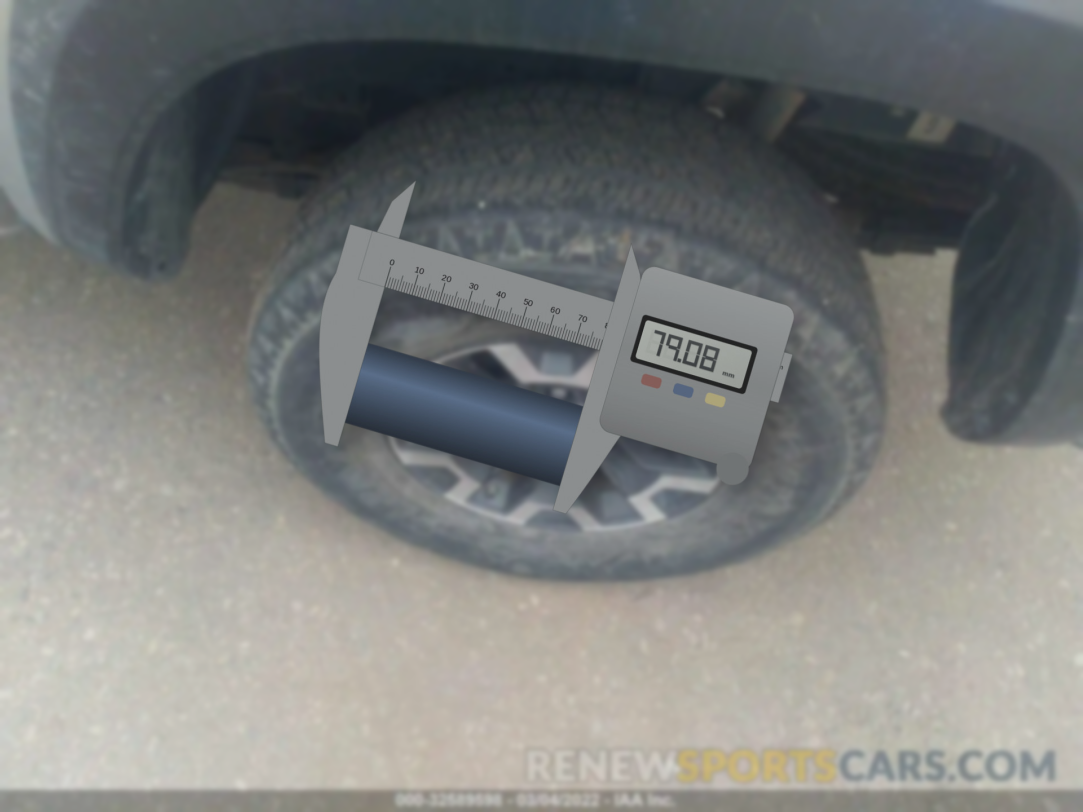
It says 79.08; mm
